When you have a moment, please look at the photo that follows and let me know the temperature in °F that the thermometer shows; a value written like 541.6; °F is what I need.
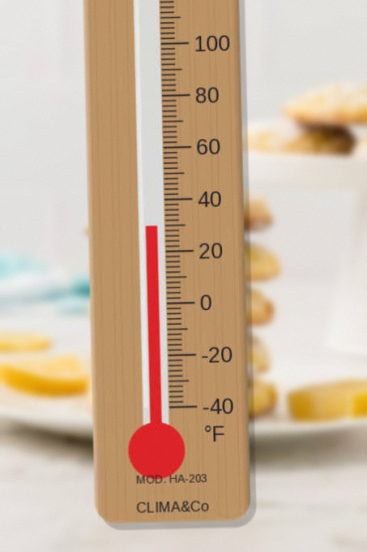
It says 30; °F
